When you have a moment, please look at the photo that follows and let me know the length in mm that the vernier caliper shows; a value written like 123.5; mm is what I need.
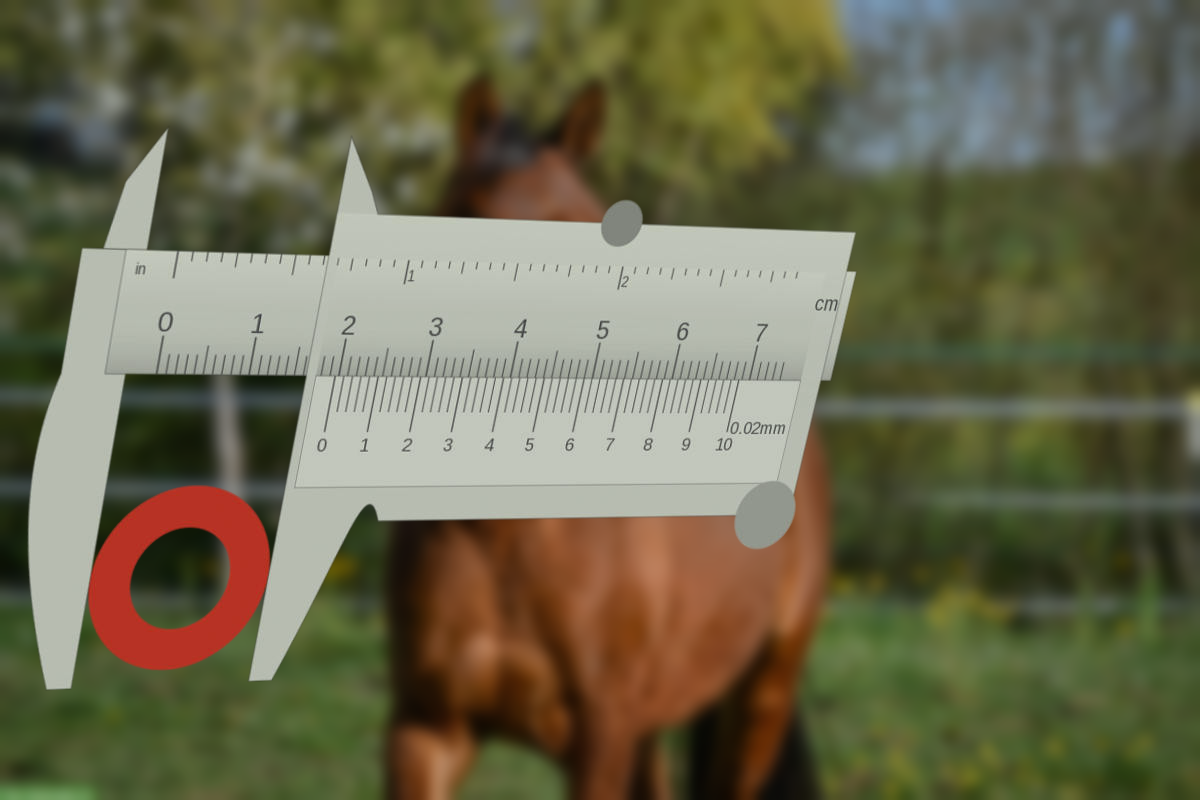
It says 19.6; mm
